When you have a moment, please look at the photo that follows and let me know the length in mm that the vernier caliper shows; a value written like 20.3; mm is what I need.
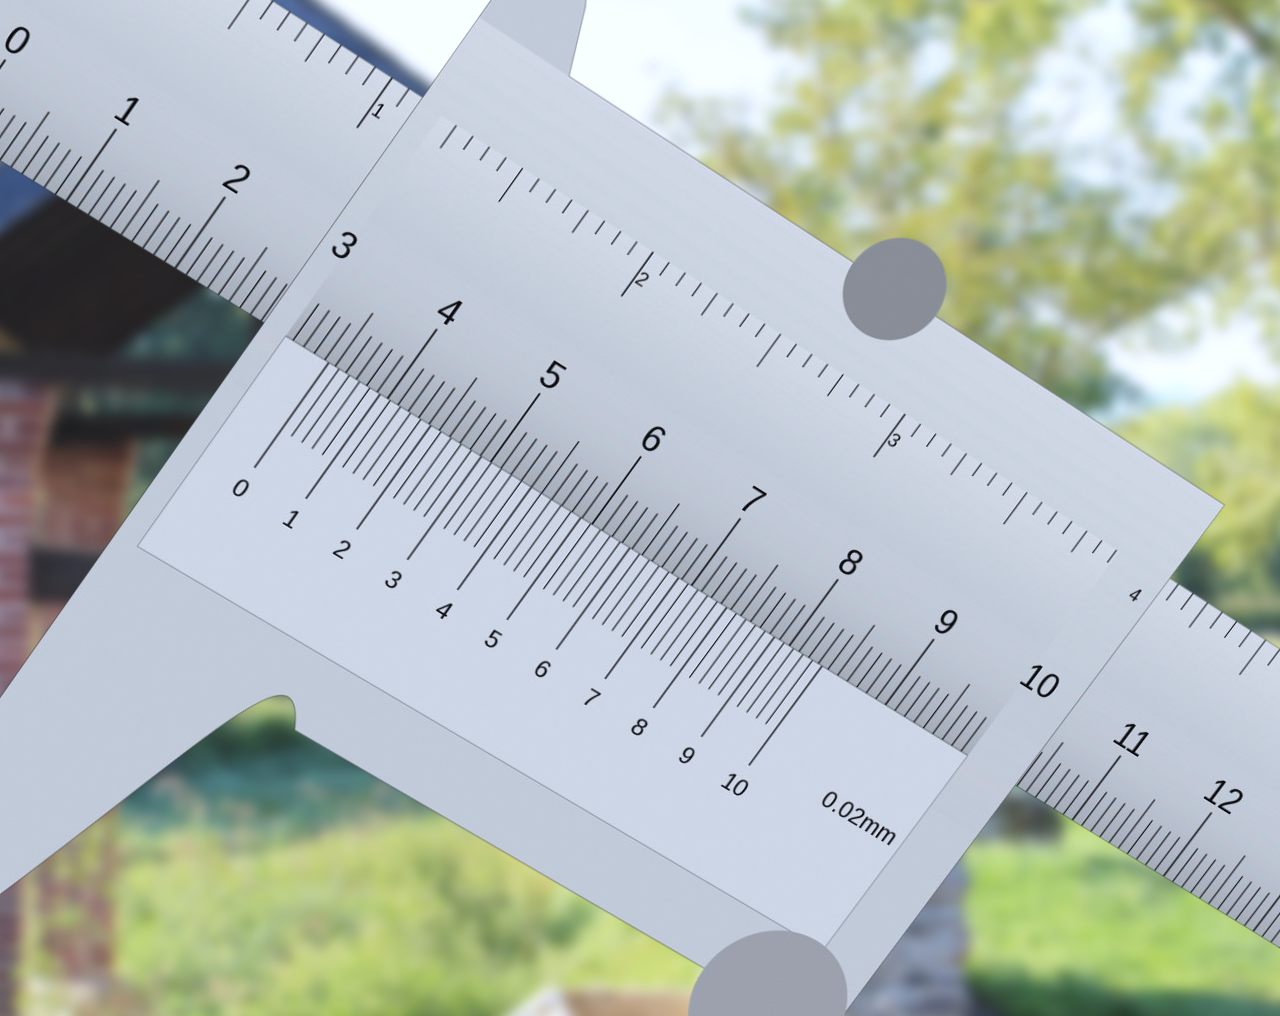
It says 34.4; mm
